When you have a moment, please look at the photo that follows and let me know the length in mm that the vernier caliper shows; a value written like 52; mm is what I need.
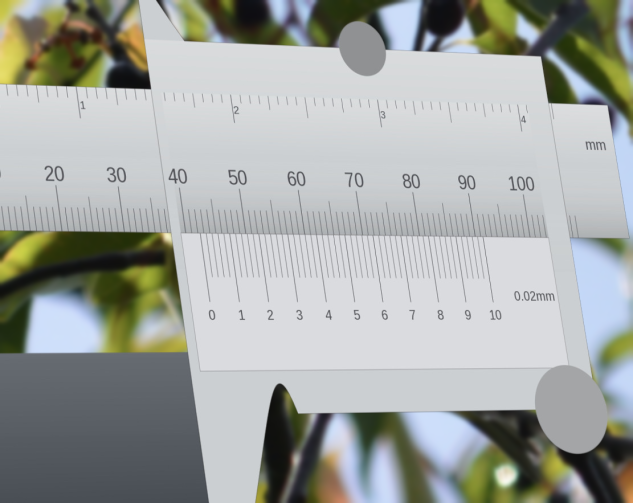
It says 42.4; mm
